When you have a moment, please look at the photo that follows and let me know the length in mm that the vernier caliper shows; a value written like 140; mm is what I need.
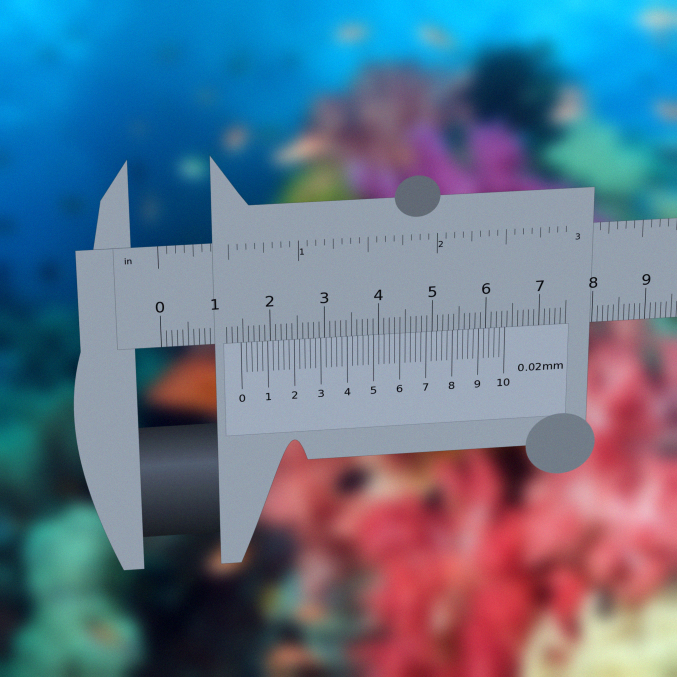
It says 14.6; mm
